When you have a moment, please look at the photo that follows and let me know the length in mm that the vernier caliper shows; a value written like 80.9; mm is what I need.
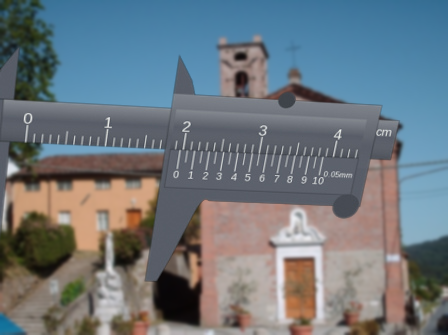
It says 19.6; mm
